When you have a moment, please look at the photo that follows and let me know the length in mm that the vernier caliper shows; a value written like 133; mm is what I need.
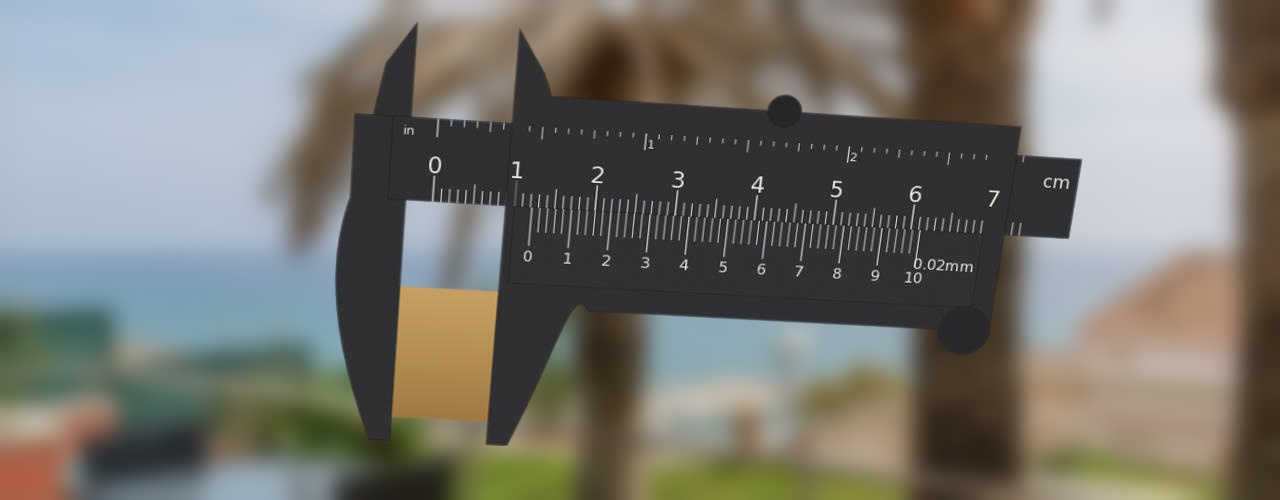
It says 12.2; mm
